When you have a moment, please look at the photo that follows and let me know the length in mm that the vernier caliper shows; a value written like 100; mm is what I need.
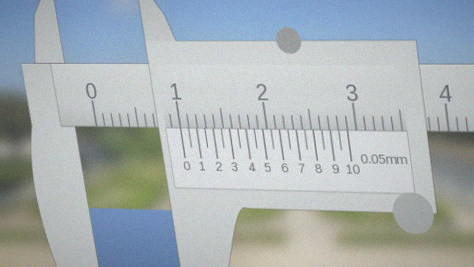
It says 10.0; mm
